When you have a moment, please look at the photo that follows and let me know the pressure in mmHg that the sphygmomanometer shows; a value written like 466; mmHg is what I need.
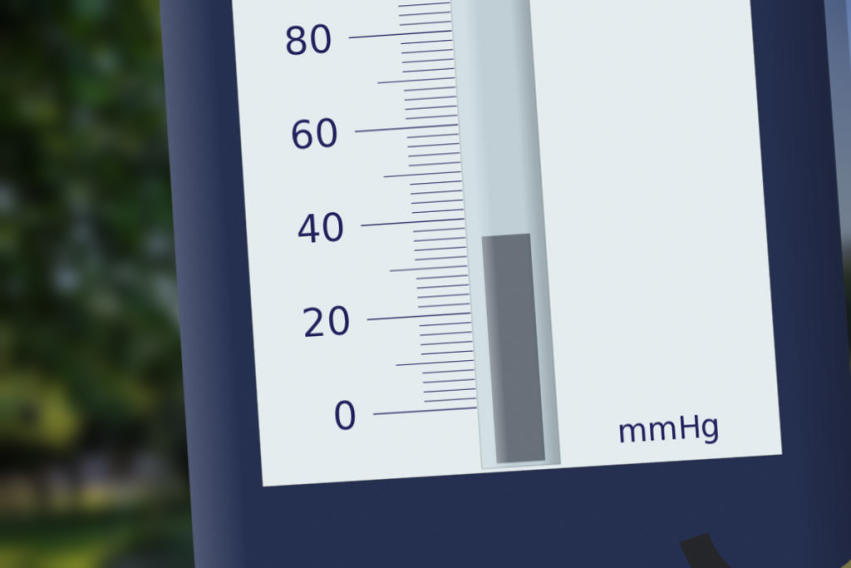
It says 36; mmHg
